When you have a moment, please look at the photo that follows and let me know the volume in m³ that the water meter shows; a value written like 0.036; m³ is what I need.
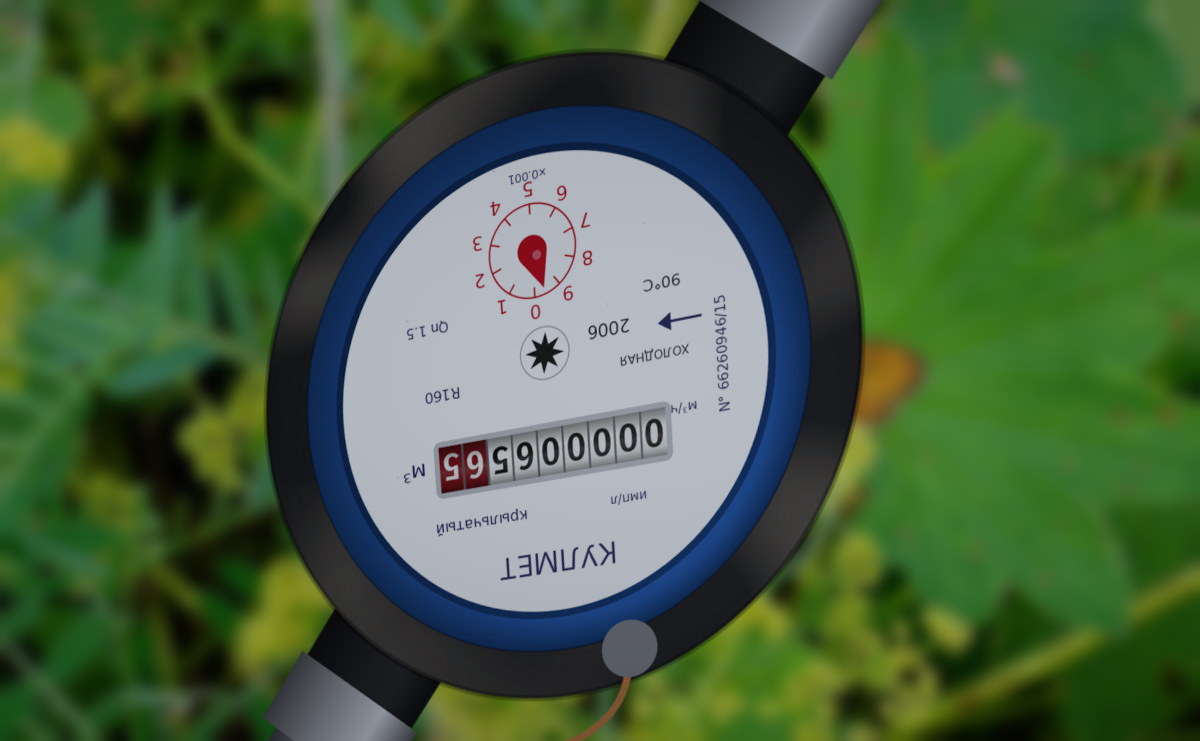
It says 65.649; m³
